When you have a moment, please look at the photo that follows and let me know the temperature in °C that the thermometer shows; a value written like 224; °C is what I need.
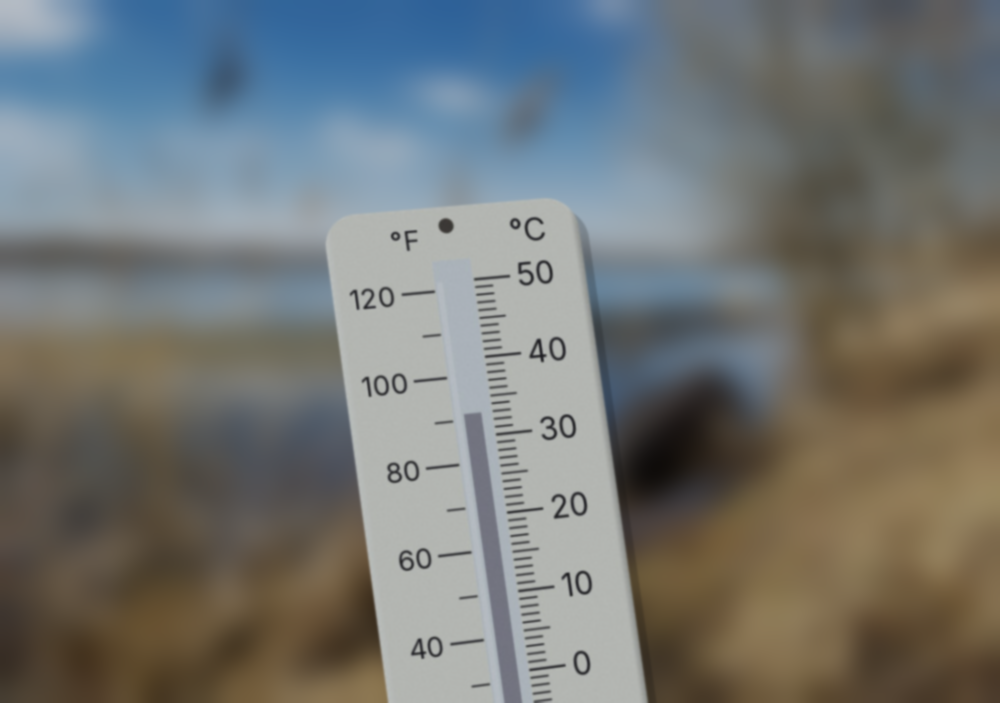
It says 33; °C
